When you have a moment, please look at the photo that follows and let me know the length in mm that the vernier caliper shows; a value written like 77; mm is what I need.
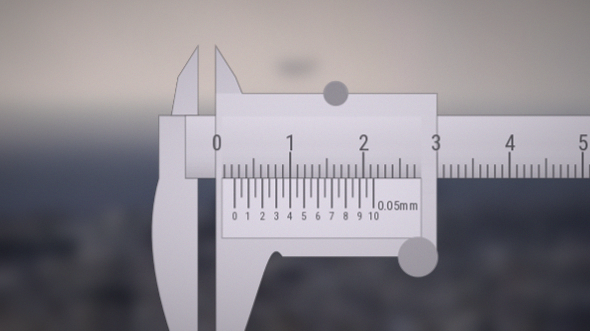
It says 2.4; mm
